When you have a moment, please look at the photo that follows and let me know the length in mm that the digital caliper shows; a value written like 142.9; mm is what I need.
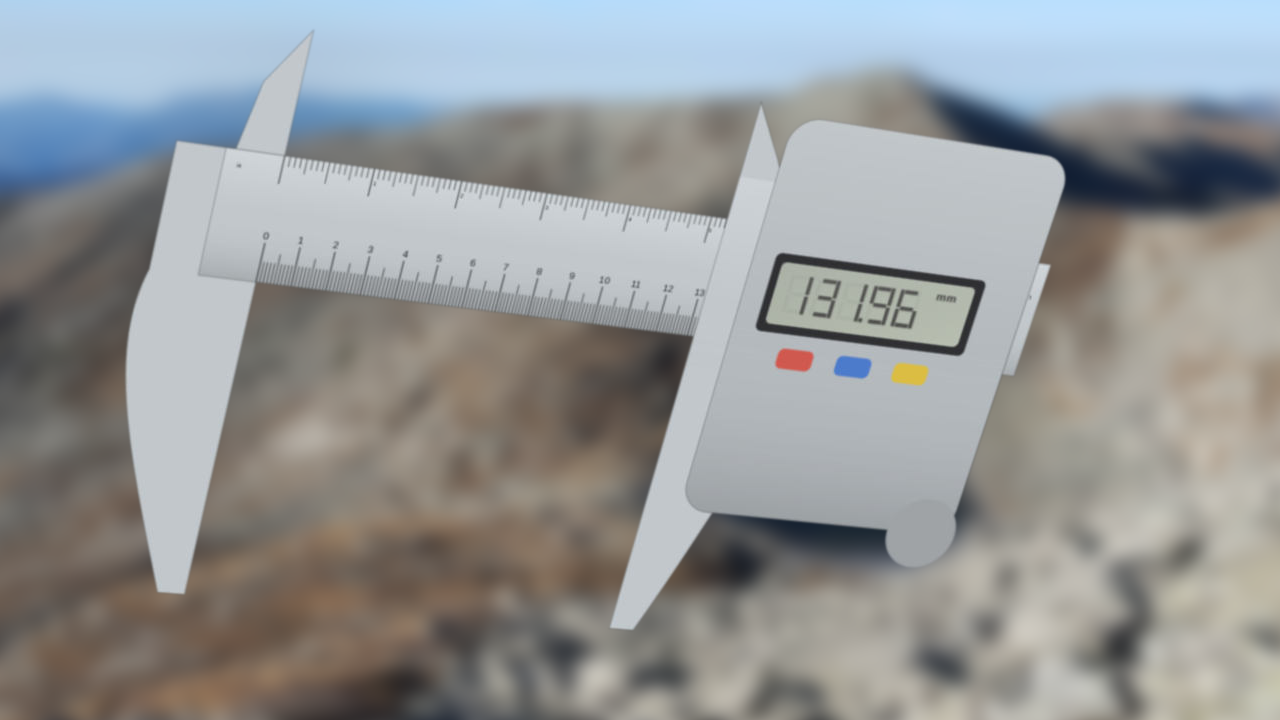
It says 131.96; mm
